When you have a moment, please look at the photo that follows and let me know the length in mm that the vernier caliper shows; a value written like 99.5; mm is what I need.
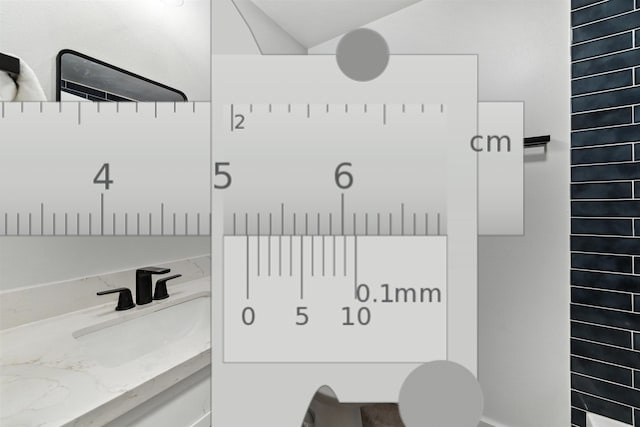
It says 52.1; mm
